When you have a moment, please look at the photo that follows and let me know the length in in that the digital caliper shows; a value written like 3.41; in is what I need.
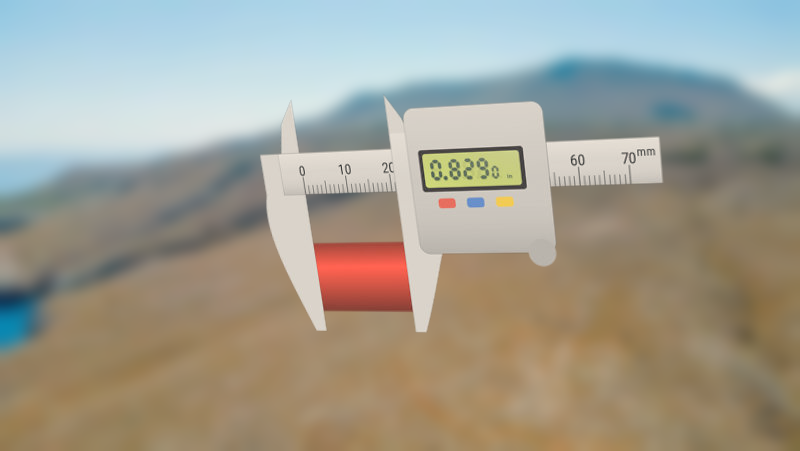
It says 0.8290; in
